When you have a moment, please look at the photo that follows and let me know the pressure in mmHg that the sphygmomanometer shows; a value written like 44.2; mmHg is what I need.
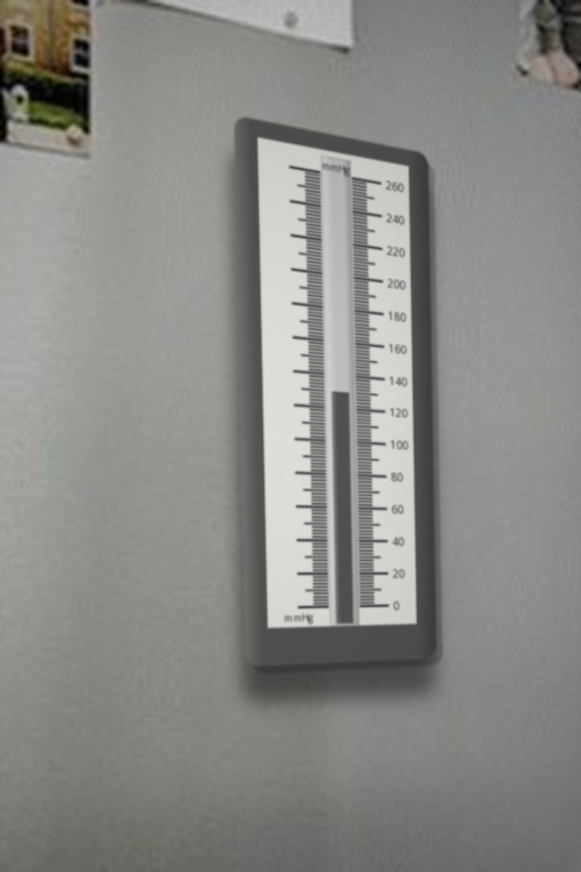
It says 130; mmHg
